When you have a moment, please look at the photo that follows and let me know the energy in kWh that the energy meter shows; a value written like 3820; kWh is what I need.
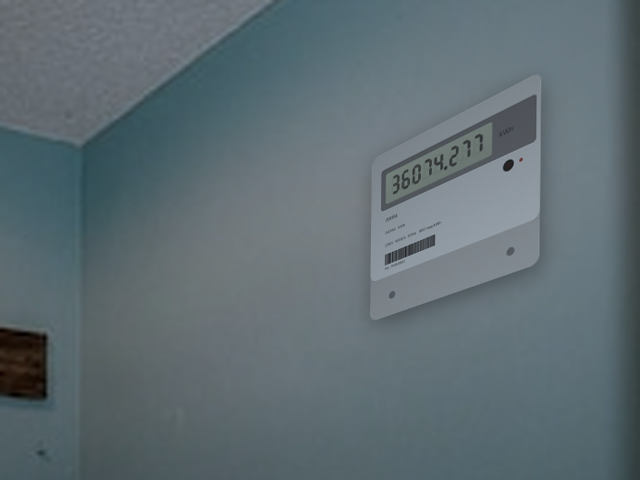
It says 36074.277; kWh
